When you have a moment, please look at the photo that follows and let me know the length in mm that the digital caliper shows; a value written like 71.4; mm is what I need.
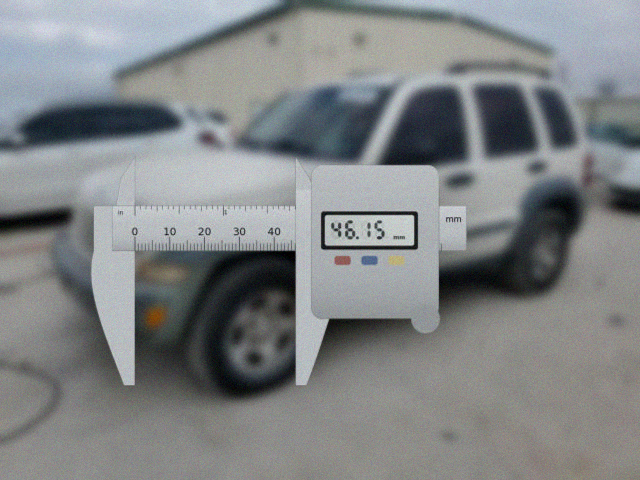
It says 46.15; mm
